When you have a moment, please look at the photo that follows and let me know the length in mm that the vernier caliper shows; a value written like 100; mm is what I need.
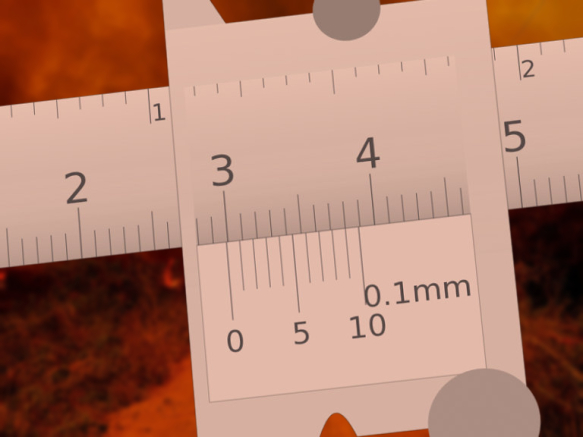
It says 29.9; mm
